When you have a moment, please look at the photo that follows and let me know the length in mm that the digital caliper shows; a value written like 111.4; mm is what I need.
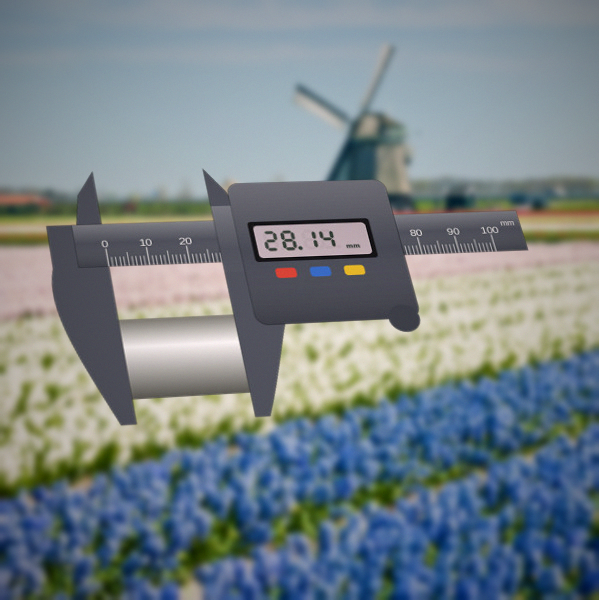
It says 28.14; mm
